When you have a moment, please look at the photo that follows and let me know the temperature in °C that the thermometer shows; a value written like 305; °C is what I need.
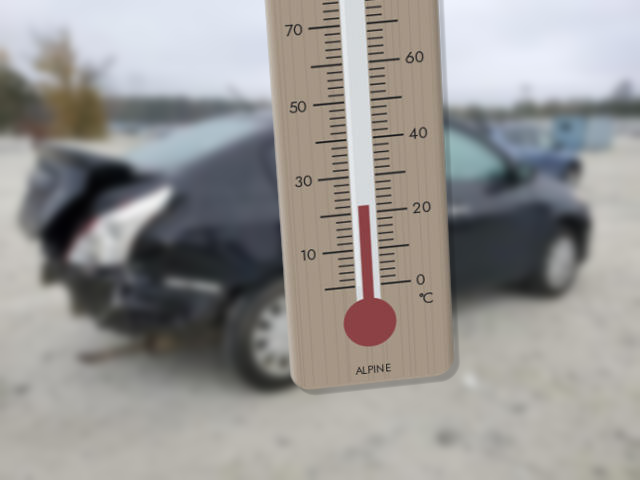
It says 22; °C
